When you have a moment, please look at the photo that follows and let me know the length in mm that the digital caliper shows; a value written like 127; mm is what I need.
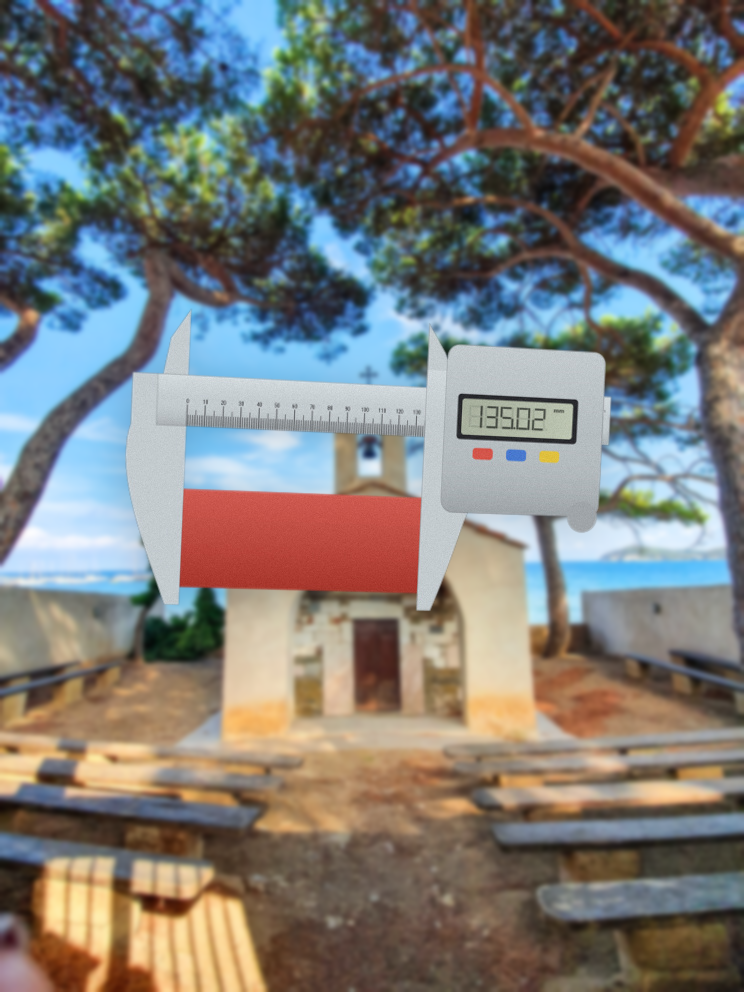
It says 135.02; mm
